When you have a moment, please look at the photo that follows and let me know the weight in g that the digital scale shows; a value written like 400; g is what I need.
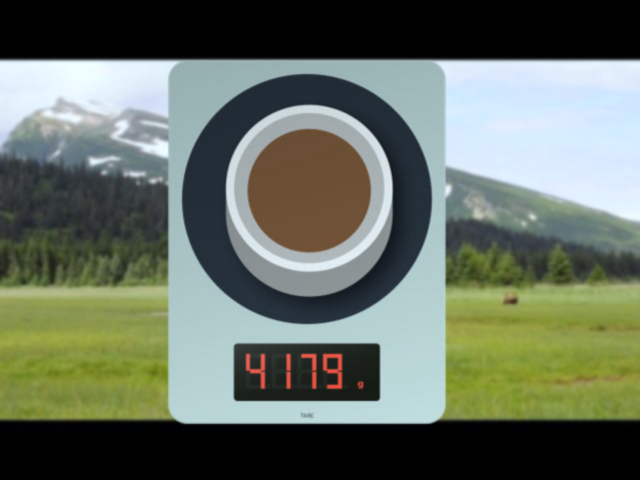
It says 4179; g
